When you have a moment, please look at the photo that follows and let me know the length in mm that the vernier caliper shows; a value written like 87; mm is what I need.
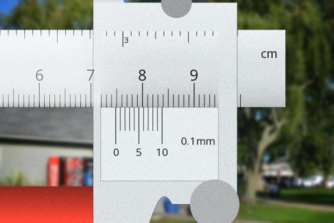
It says 74.8; mm
